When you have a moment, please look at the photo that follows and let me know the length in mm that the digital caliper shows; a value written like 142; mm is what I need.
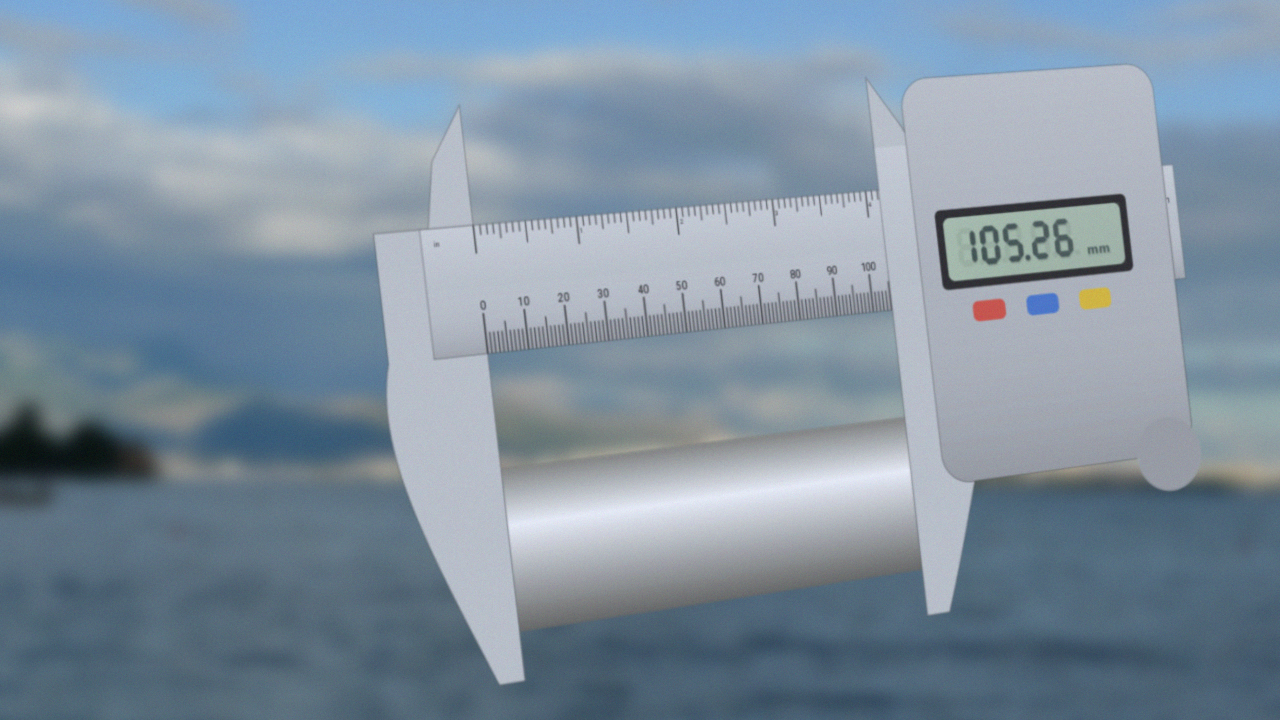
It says 105.26; mm
